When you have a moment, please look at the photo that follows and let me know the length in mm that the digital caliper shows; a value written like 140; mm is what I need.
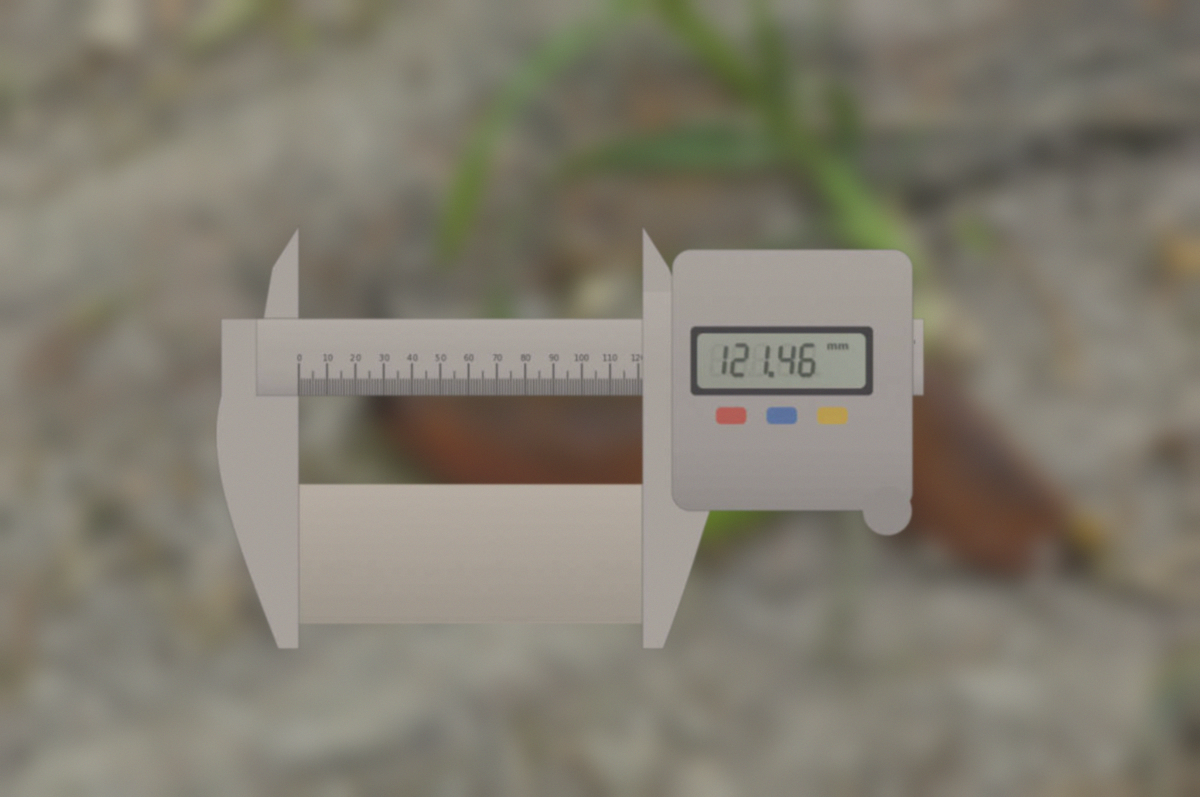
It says 121.46; mm
